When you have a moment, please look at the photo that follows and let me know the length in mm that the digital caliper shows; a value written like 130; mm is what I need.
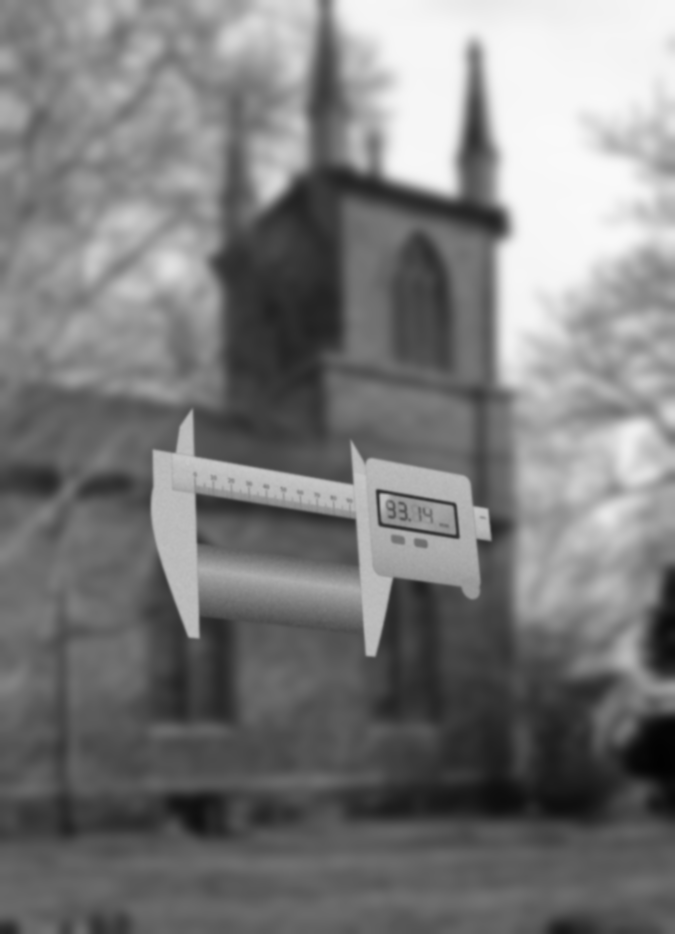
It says 93.14; mm
